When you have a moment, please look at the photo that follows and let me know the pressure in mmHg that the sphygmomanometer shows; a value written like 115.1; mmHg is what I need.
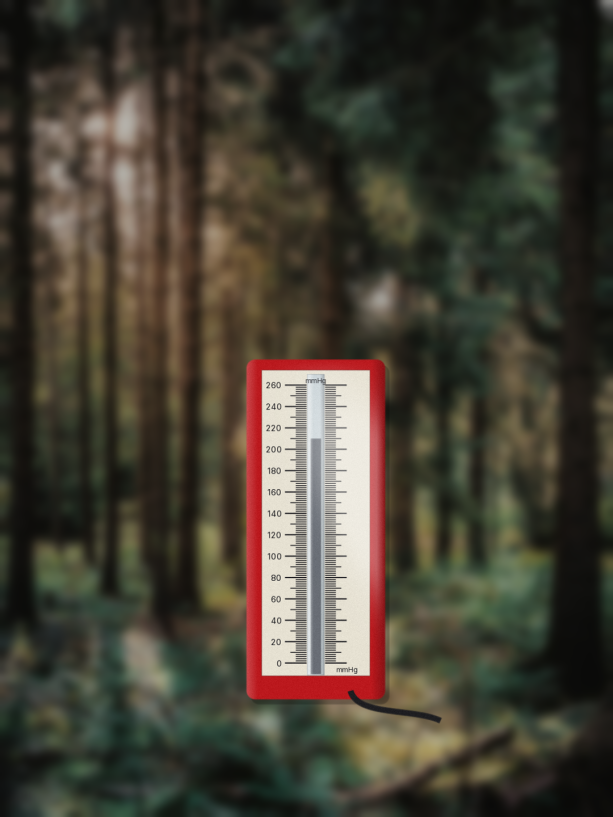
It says 210; mmHg
